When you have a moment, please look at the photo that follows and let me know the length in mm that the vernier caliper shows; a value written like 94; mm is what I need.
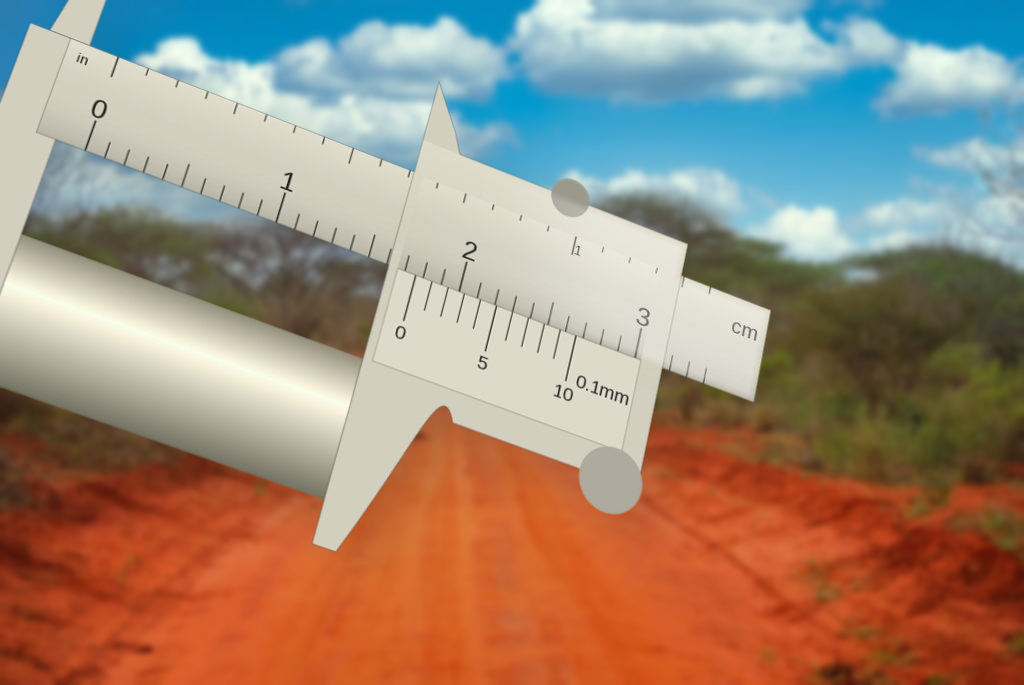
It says 17.6; mm
